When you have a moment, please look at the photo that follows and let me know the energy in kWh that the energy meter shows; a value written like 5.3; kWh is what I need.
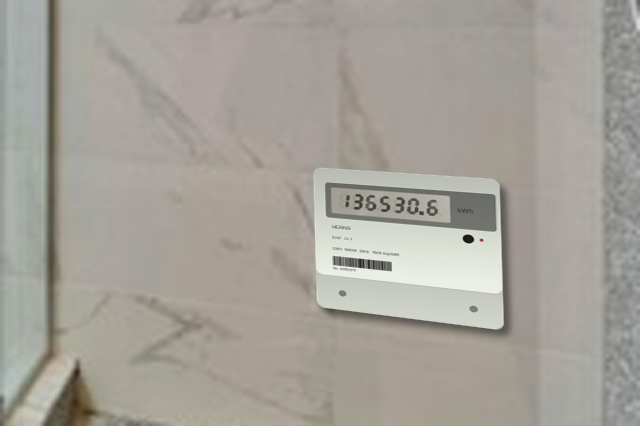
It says 136530.6; kWh
